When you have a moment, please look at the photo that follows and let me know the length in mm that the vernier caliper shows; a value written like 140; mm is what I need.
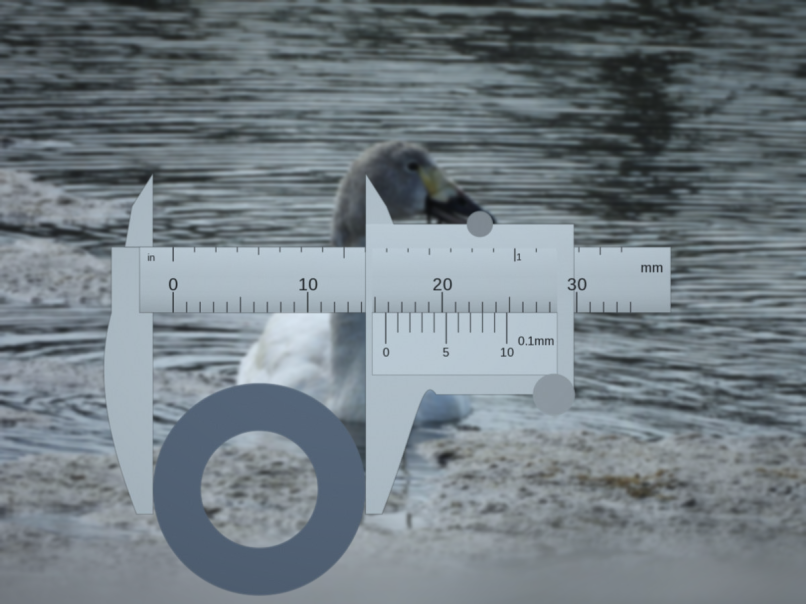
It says 15.8; mm
